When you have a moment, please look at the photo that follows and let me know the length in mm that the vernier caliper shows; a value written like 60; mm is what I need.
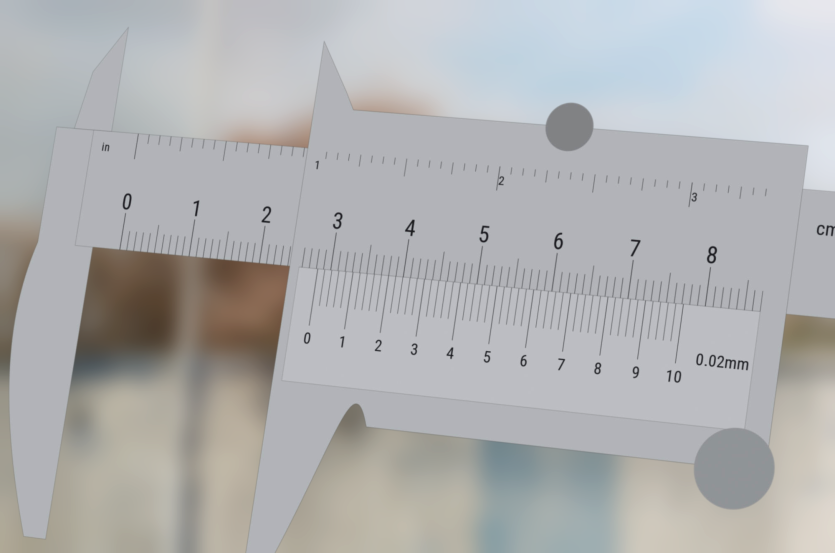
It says 28.2; mm
